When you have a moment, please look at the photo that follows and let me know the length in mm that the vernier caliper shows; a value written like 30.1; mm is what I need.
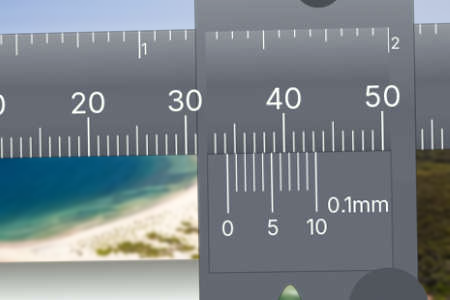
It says 34.2; mm
